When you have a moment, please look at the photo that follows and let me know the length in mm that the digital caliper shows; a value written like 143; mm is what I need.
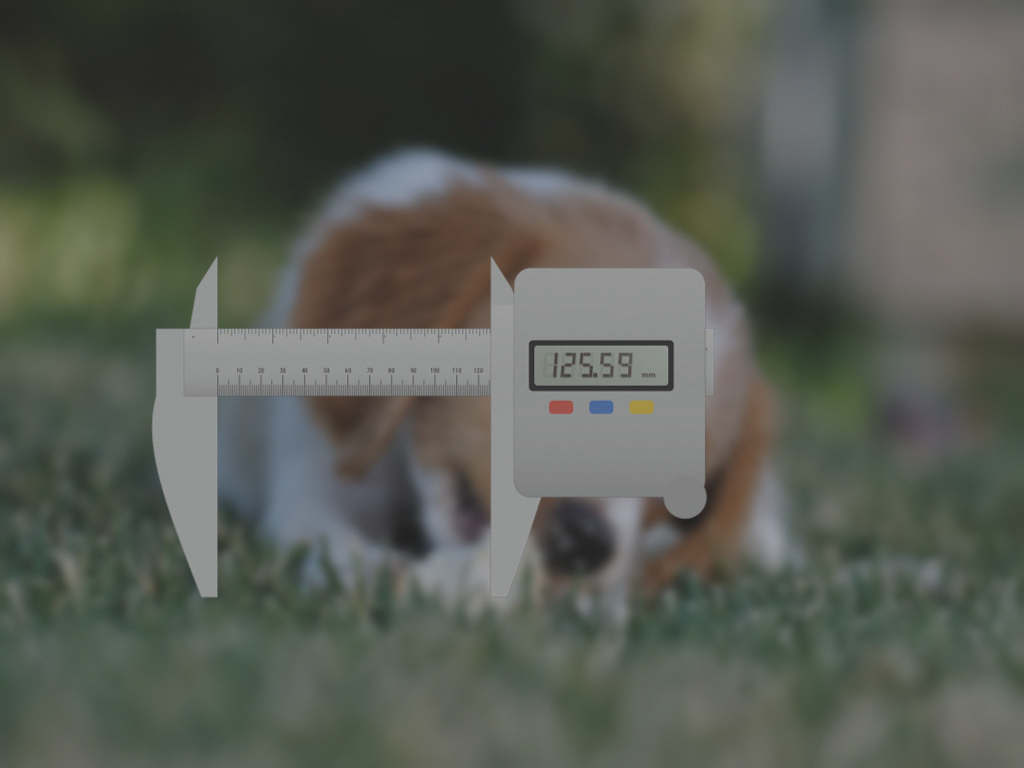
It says 125.59; mm
